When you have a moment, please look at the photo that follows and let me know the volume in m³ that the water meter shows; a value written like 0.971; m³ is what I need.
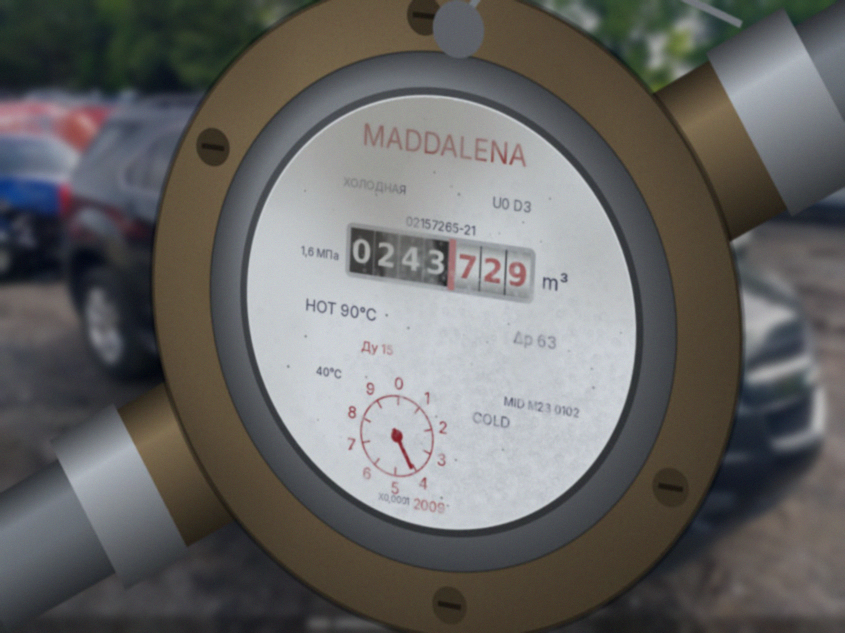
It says 243.7294; m³
